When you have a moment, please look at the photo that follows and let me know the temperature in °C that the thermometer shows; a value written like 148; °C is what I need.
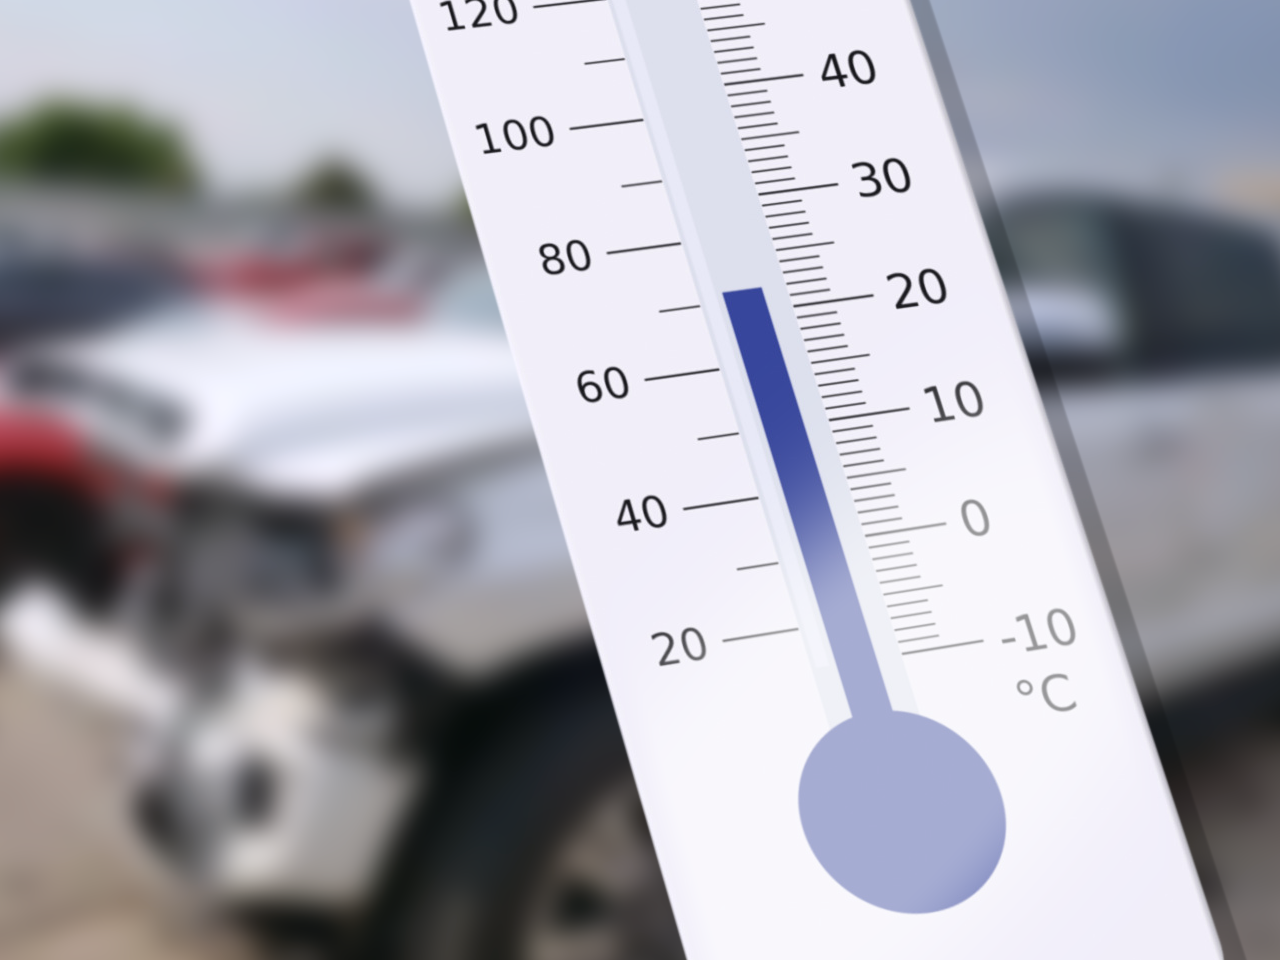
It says 22; °C
